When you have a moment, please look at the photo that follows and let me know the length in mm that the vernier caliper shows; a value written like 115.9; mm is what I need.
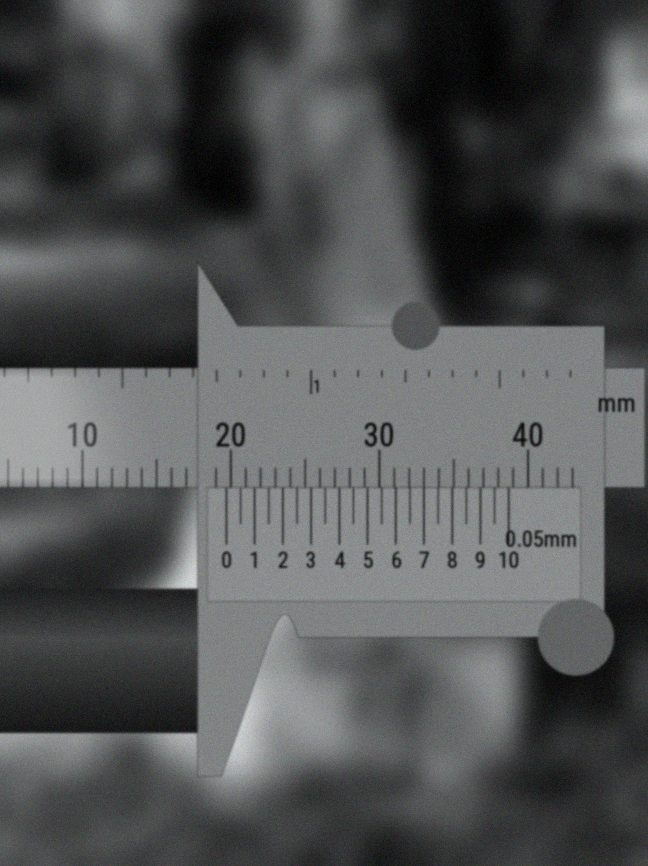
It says 19.7; mm
